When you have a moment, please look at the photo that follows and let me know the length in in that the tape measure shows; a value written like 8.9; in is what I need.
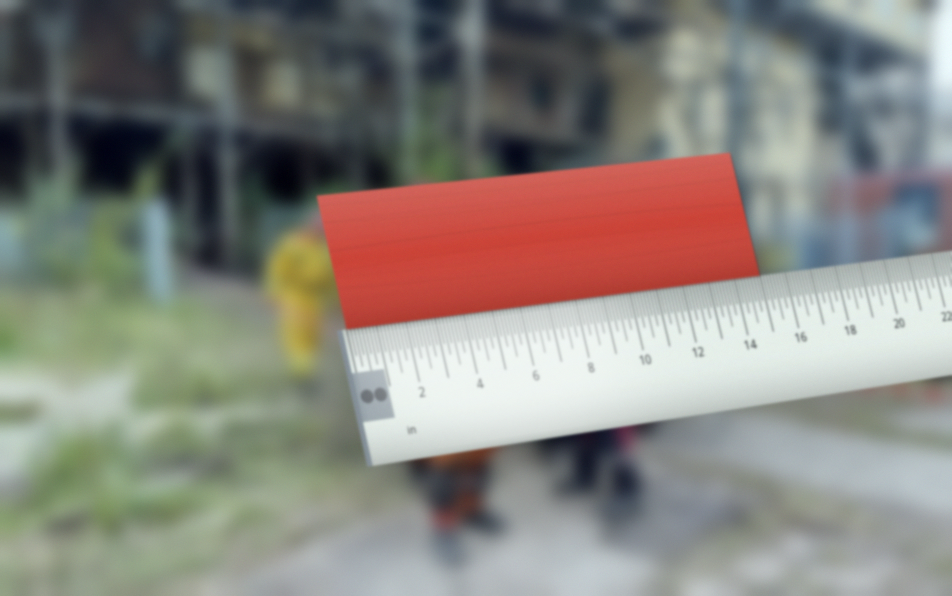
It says 15; in
